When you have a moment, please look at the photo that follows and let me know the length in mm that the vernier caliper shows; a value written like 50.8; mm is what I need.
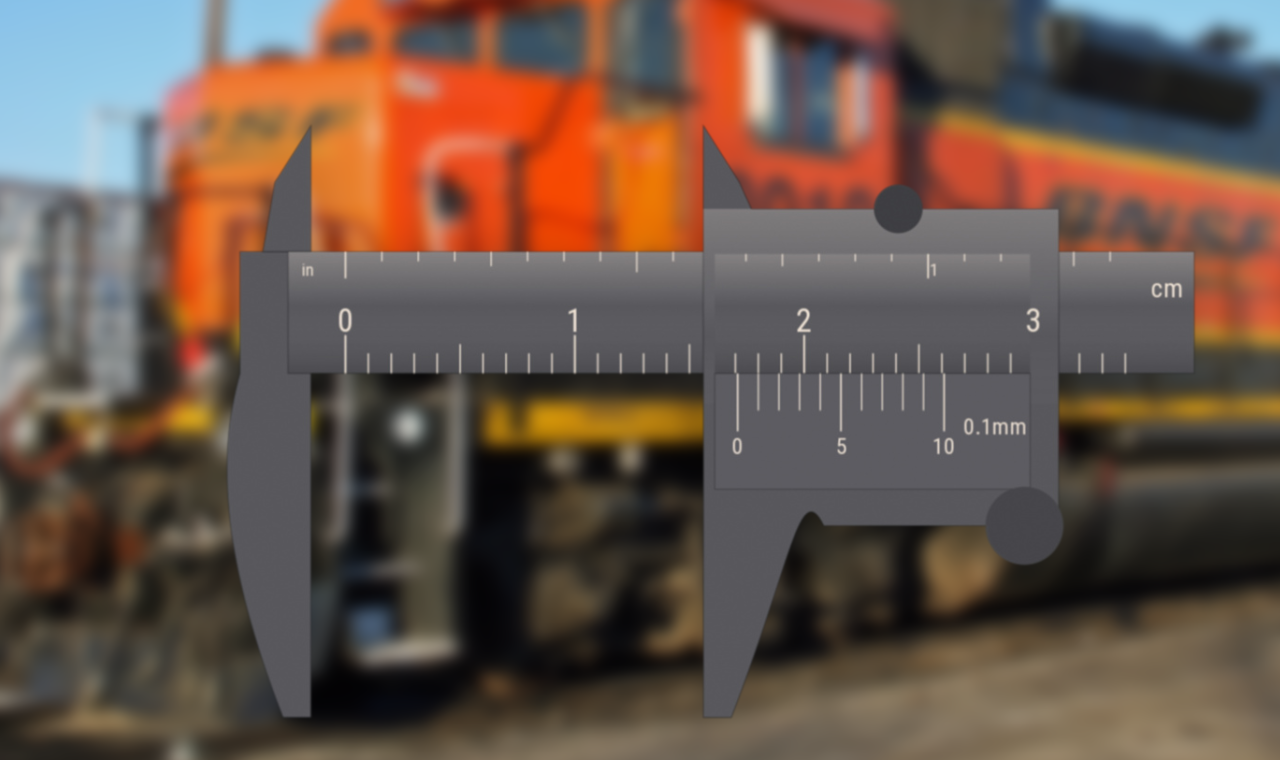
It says 17.1; mm
